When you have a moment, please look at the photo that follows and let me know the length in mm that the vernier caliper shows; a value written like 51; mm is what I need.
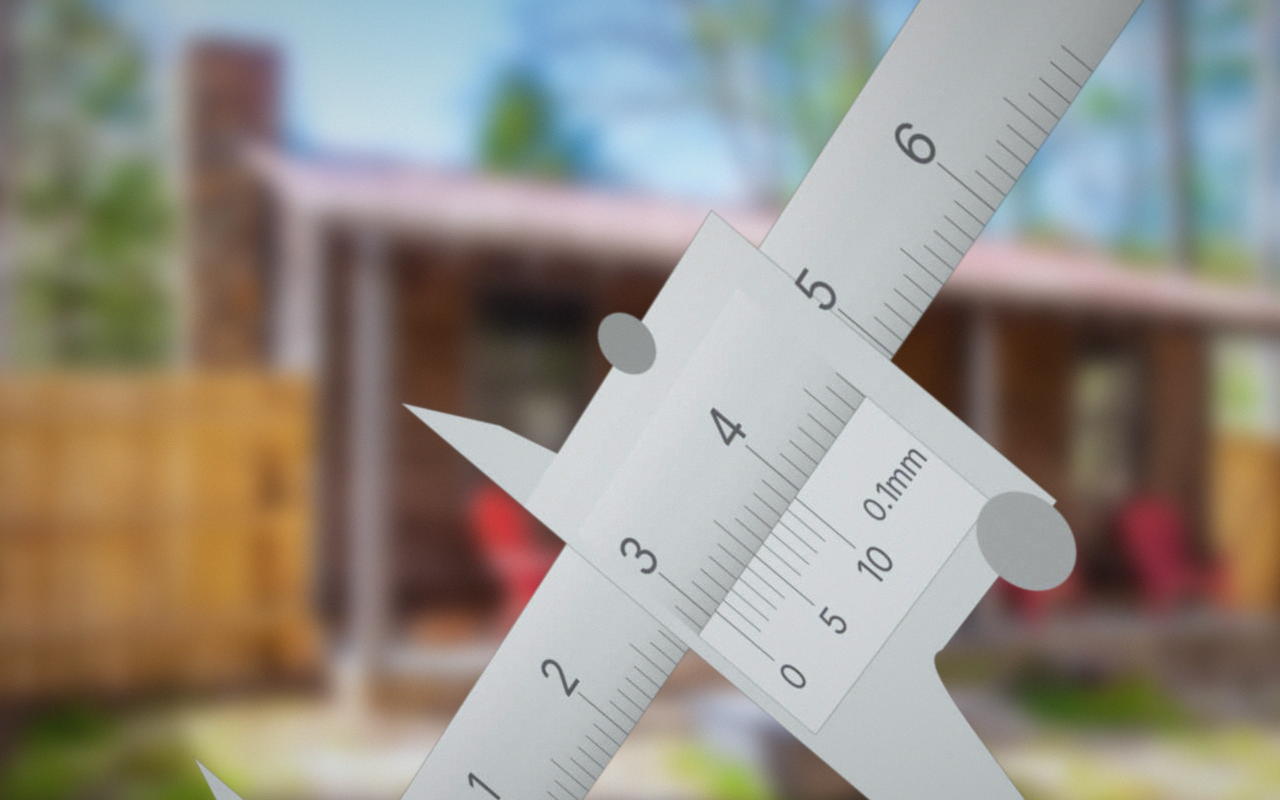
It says 30.5; mm
